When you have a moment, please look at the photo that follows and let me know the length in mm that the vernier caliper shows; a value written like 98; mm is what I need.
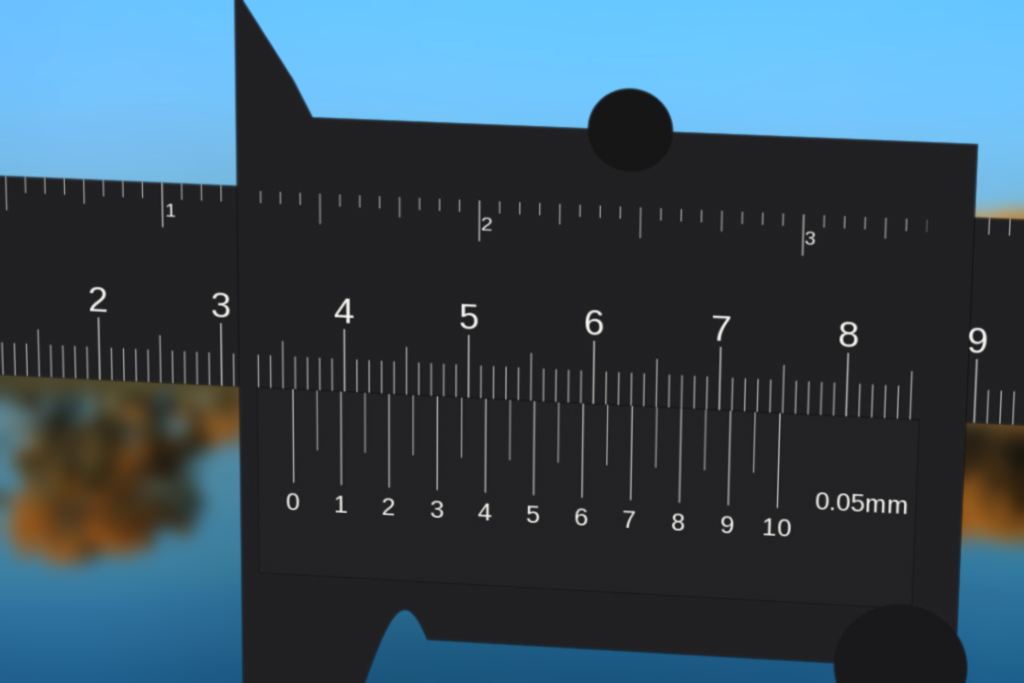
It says 35.8; mm
